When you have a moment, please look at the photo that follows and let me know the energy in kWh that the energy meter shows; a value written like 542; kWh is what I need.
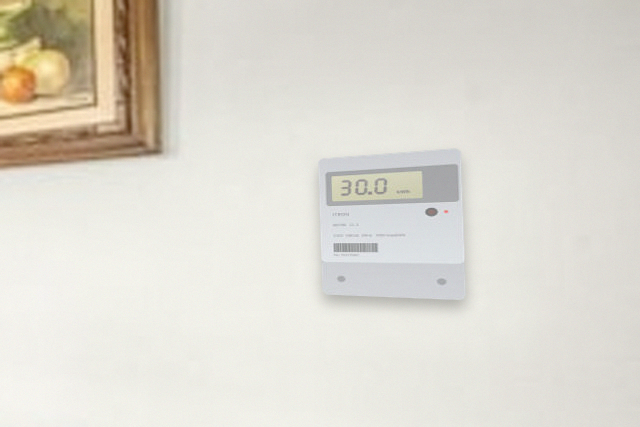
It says 30.0; kWh
